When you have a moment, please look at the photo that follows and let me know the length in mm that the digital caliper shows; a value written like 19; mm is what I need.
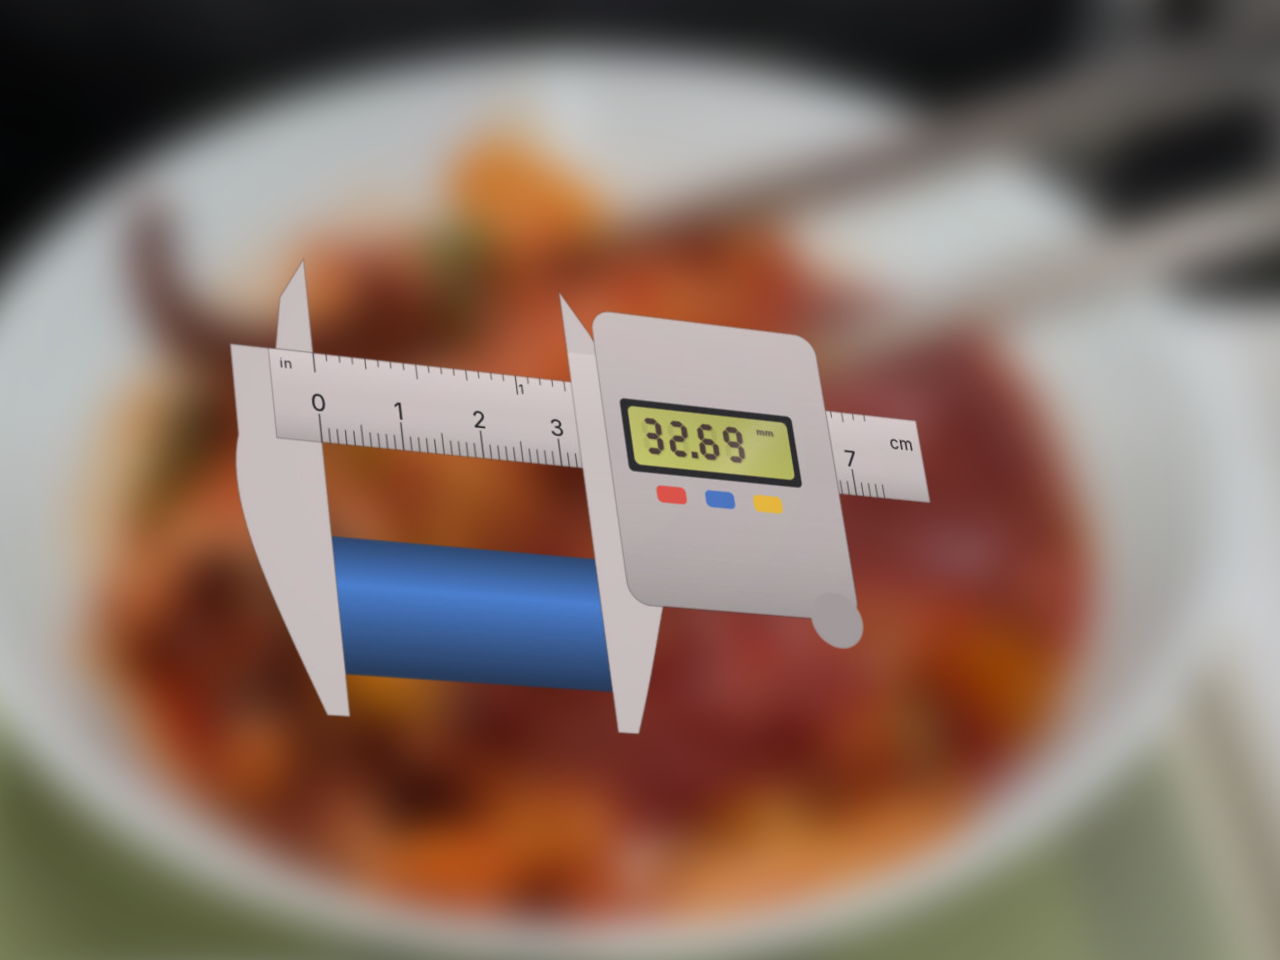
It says 32.69; mm
